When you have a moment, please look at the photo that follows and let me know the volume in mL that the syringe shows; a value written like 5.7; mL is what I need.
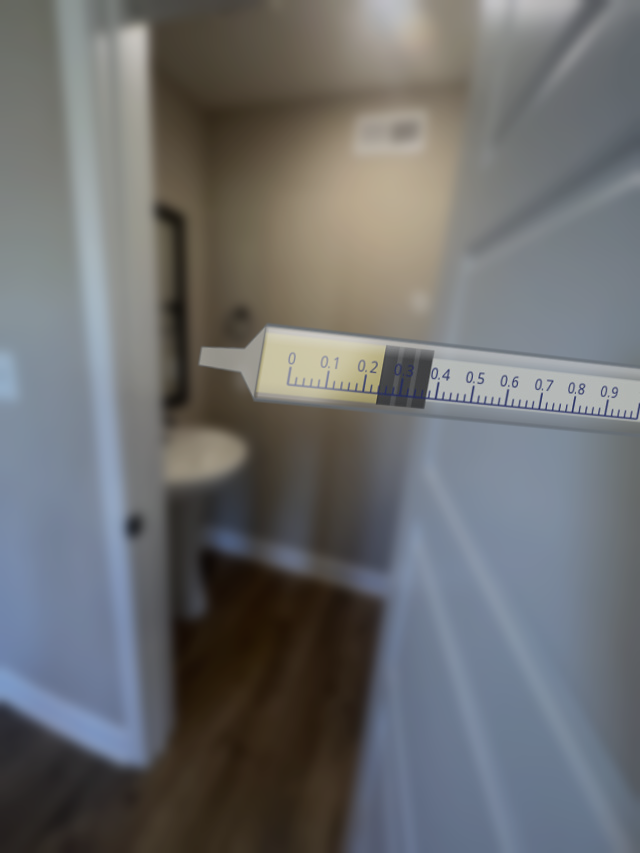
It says 0.24; mL
